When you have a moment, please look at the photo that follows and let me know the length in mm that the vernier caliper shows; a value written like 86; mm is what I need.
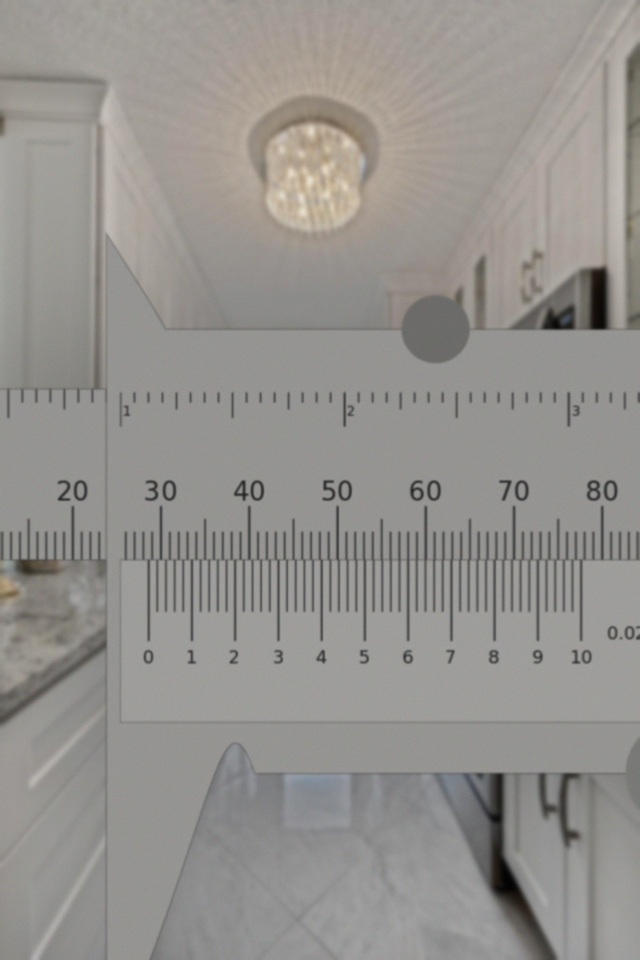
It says 28.6; mm
